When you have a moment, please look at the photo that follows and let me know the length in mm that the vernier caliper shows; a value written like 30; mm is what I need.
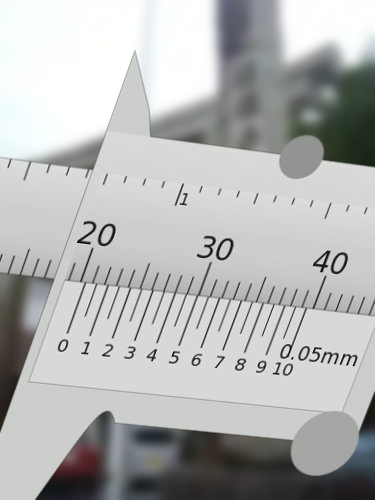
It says 20.4; mm
